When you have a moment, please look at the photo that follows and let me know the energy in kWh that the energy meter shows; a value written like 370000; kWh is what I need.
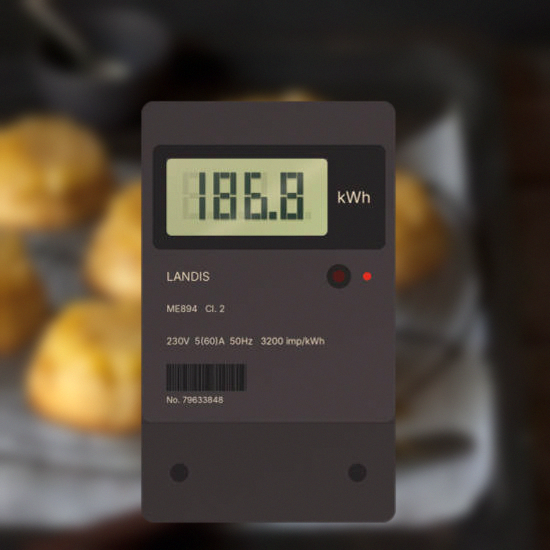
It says 186.8; kWh
